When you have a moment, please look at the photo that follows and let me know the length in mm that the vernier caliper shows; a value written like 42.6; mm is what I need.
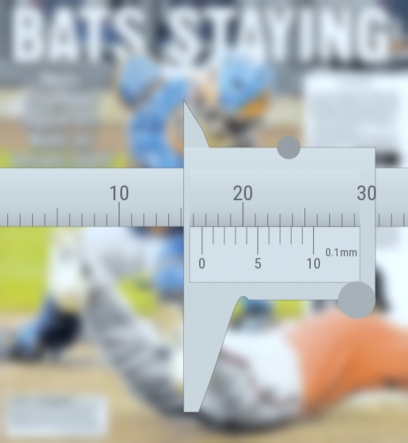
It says 16.7; mm
